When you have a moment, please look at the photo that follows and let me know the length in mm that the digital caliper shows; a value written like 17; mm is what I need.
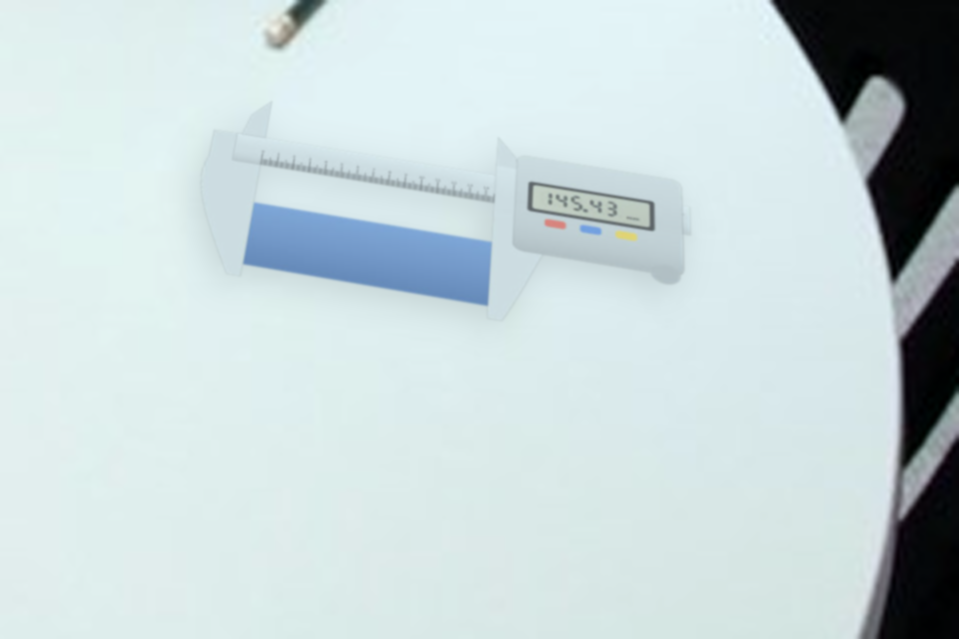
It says 145.43; mm
